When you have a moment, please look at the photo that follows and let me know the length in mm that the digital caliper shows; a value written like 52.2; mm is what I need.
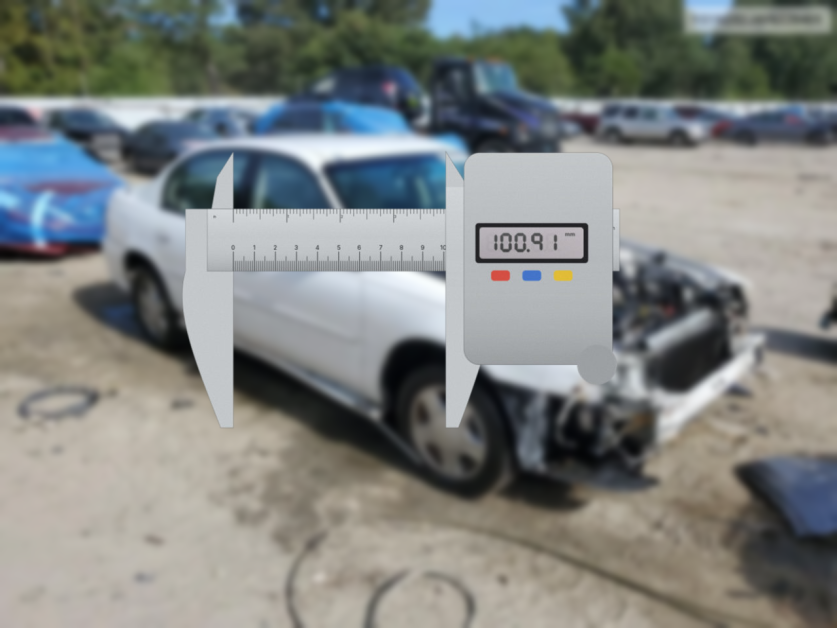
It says 100.91; mm
